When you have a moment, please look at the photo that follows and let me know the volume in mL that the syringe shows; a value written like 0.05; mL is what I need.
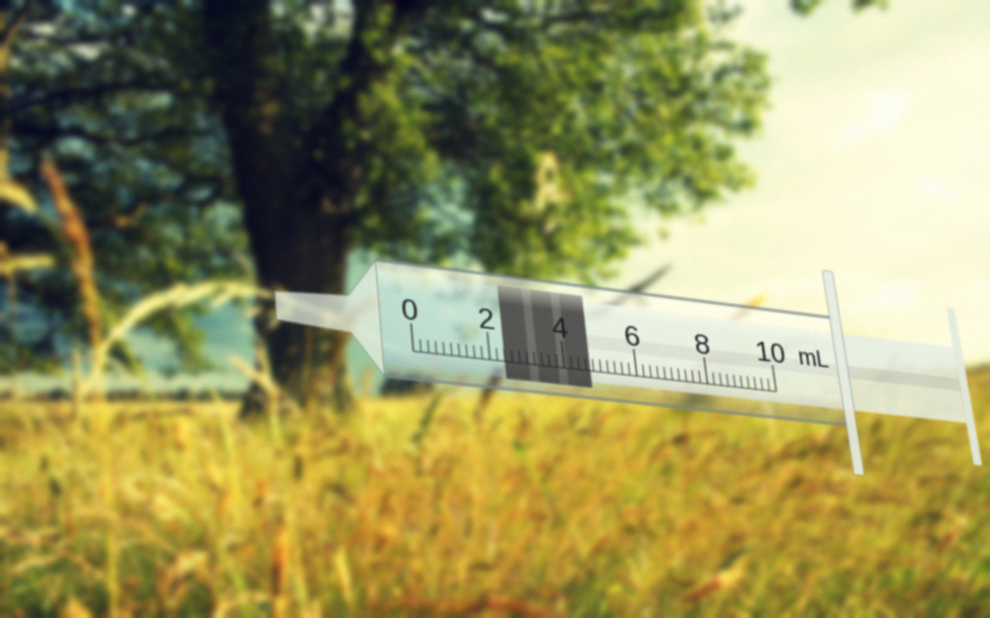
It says 2.4; mL
